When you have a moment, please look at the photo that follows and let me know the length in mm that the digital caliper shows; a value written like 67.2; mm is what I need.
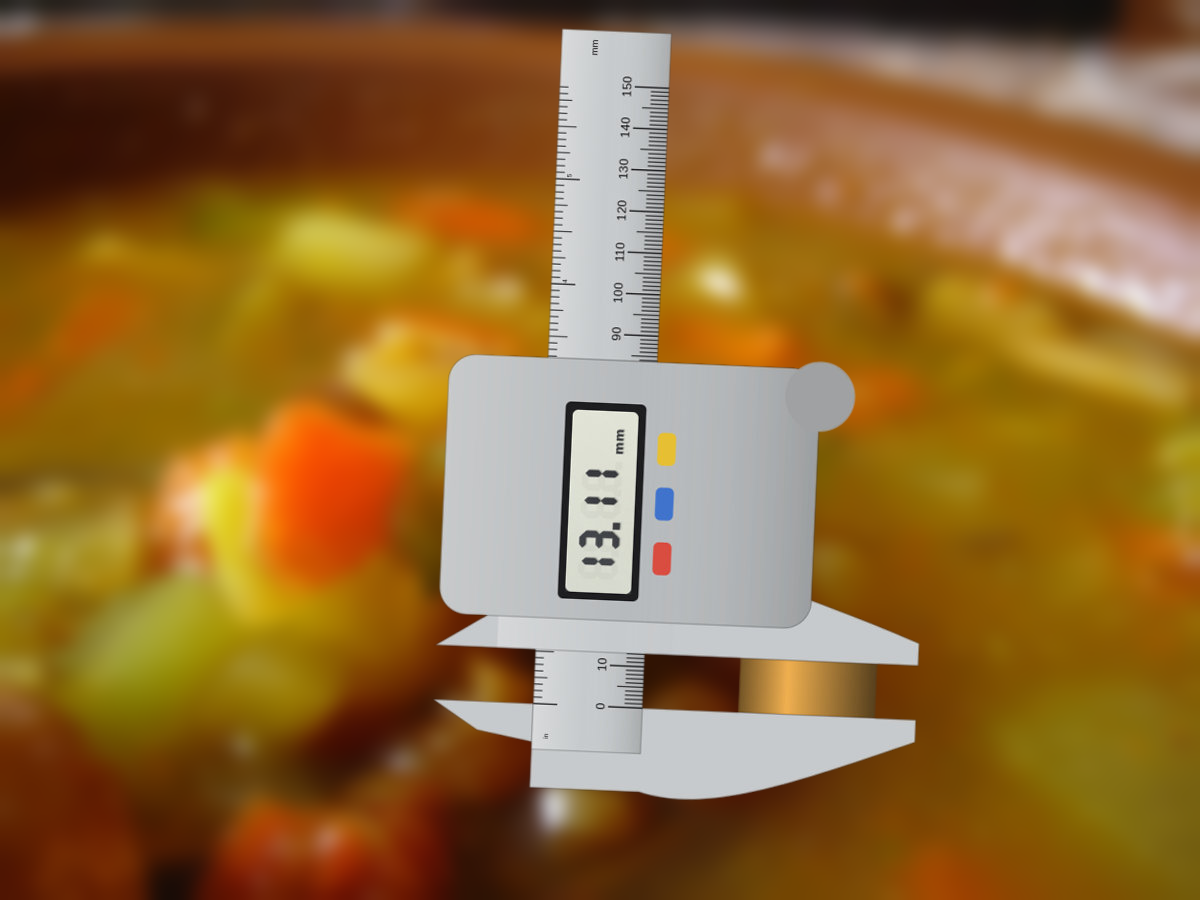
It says 13.11; mm
